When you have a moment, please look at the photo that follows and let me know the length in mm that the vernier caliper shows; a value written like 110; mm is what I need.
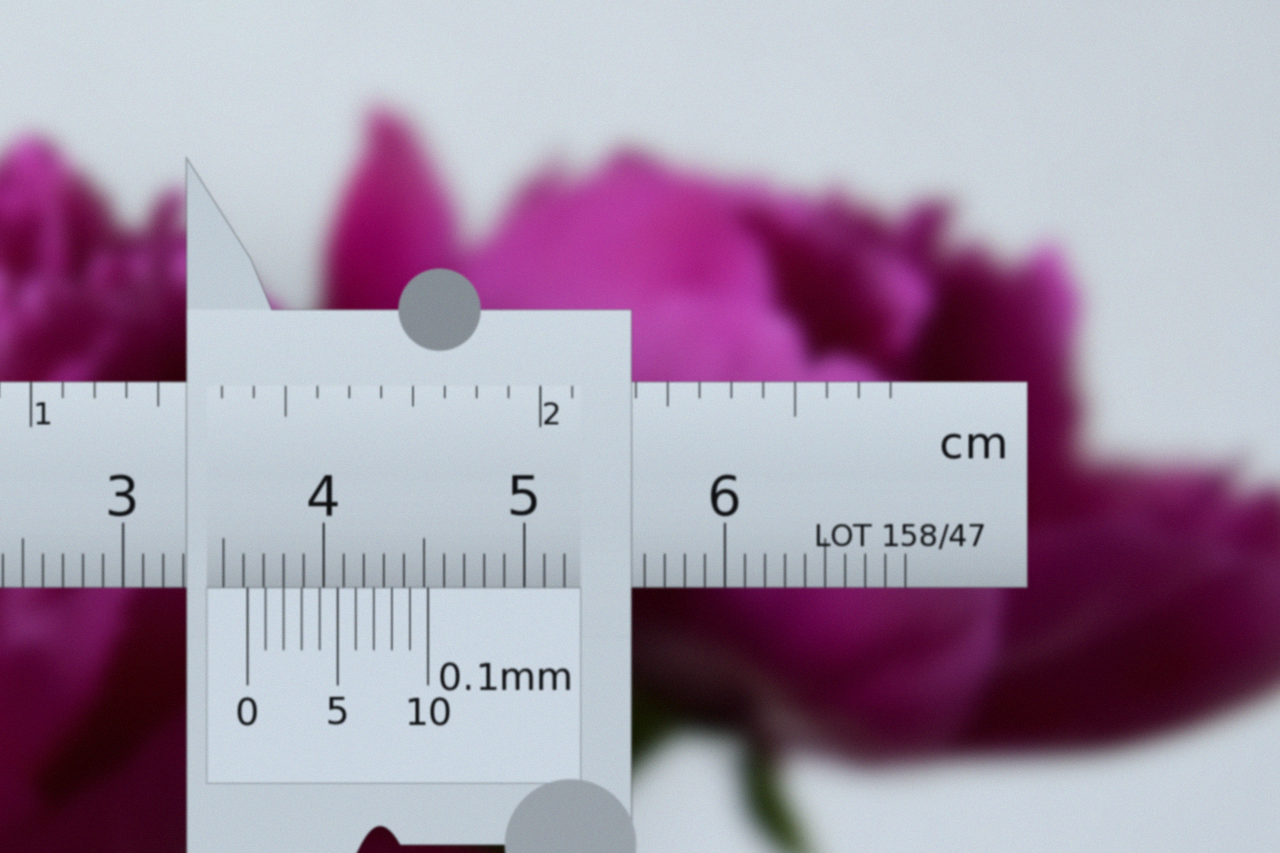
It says 36.2; mm
